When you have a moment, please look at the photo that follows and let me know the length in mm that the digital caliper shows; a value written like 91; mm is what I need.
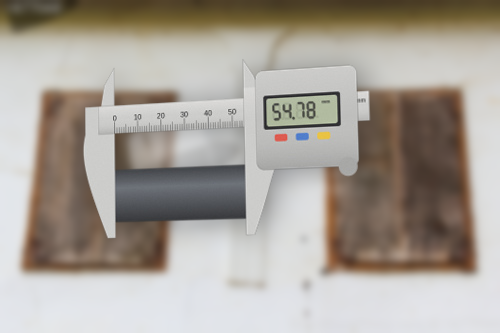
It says 54.78; mm
